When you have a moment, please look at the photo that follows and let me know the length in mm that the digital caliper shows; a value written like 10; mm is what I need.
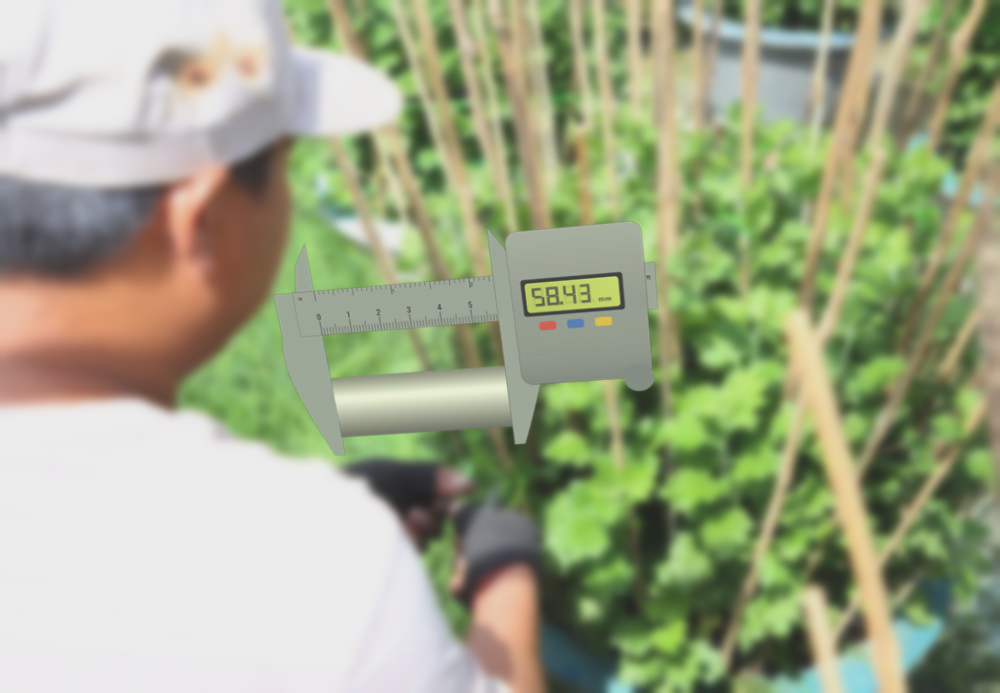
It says 58.43; mm
